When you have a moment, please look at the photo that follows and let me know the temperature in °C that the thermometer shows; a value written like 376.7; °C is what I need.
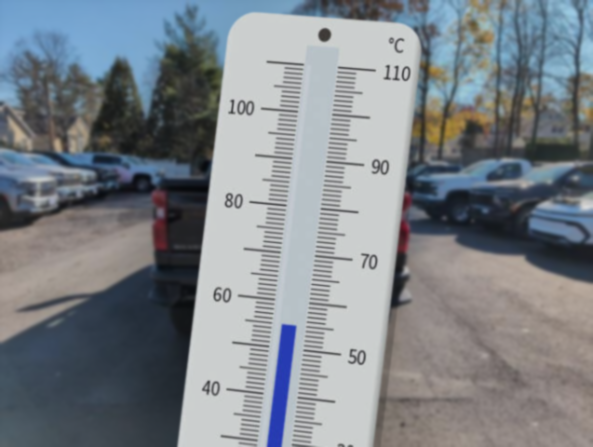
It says 55; °C
